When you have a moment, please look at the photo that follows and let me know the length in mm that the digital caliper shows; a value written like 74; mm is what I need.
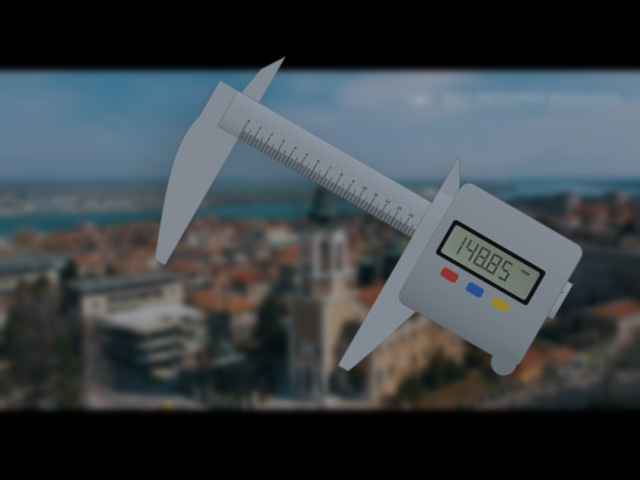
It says 148.85; mm
